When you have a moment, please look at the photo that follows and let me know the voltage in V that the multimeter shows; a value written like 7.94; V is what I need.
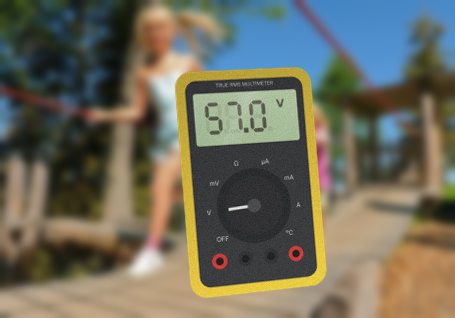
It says 57.0; V
